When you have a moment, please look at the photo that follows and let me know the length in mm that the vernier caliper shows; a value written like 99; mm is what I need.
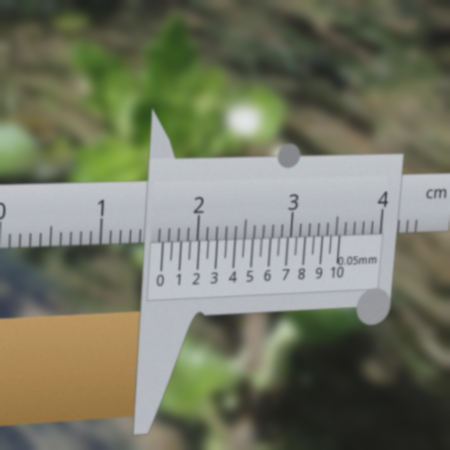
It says 16.4; mm
